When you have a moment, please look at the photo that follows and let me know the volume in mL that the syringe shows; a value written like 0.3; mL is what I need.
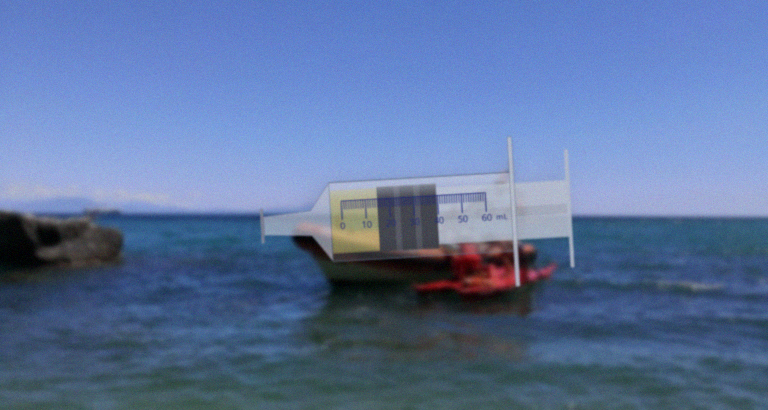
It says 15; mL
